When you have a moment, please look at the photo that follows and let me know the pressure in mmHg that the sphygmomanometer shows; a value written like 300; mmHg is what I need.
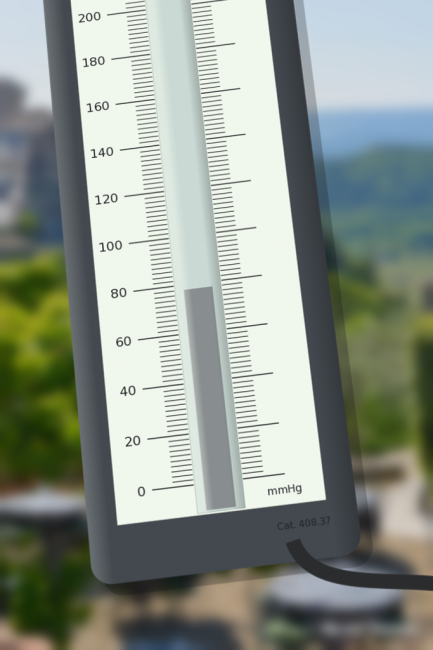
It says 78; mmHg
